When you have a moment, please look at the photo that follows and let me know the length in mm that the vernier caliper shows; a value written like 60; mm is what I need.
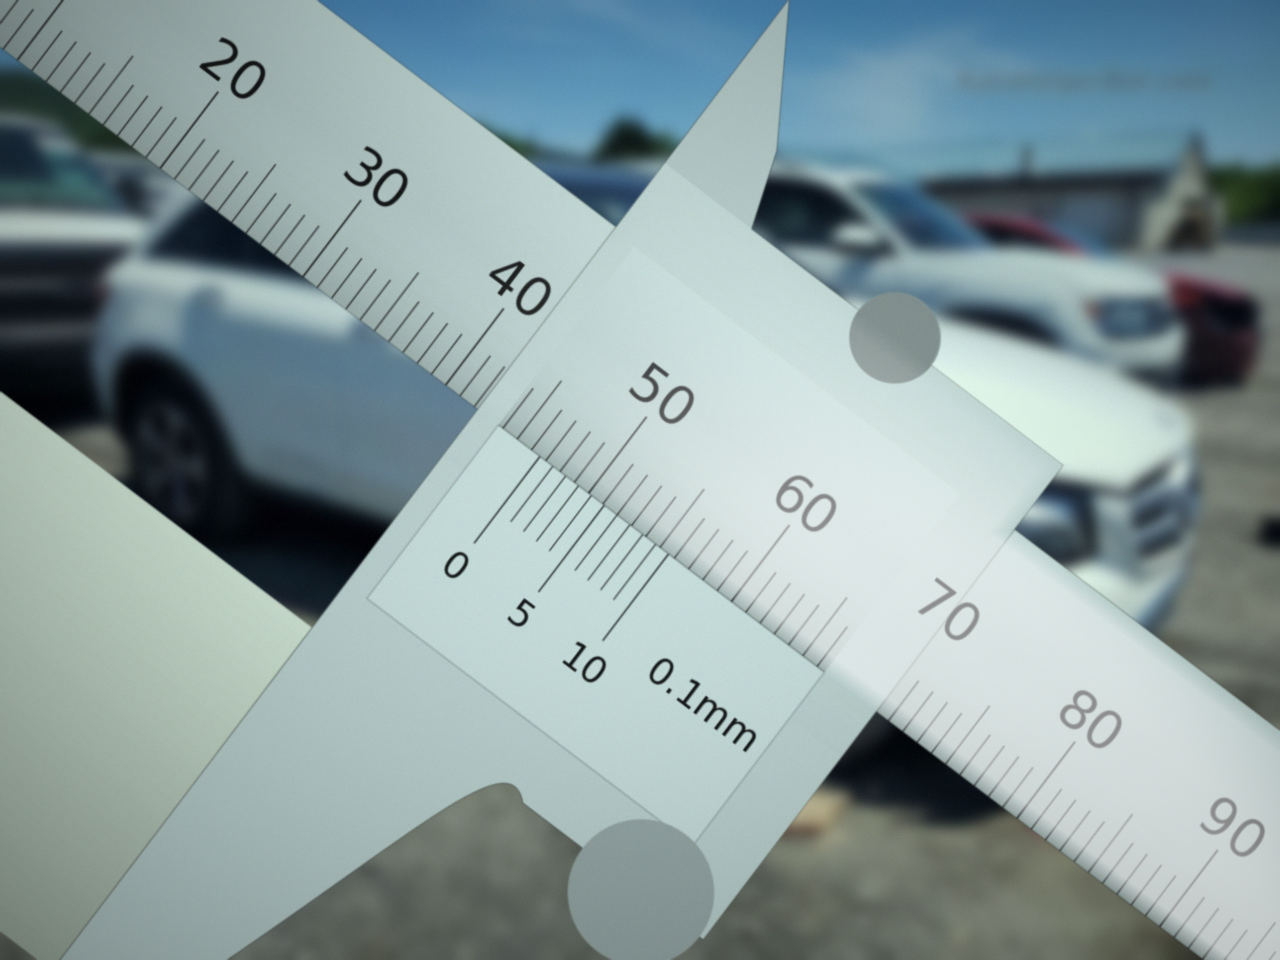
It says 46.6; mm
